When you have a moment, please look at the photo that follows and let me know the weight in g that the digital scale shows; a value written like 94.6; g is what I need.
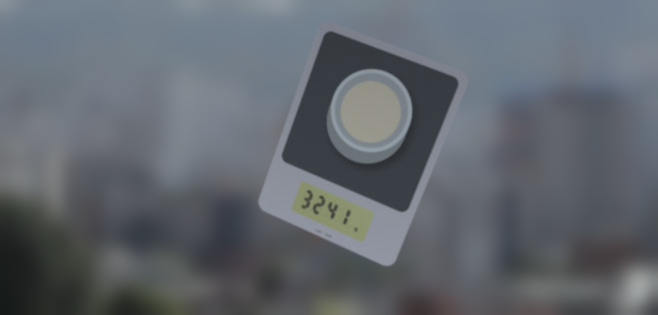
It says 3241; g
